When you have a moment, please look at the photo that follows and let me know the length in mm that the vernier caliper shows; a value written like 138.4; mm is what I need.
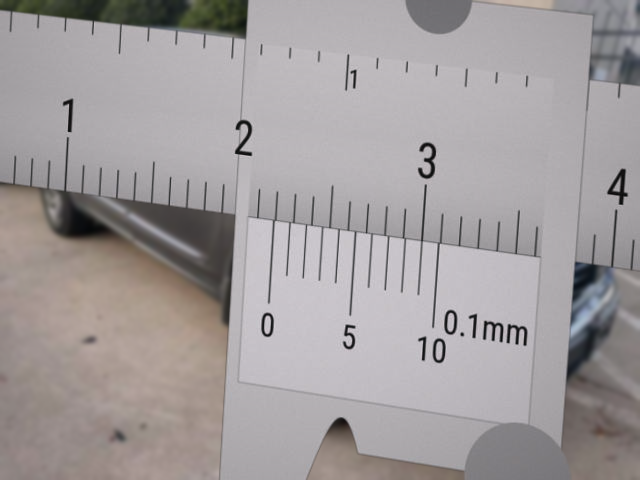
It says 21.9; mm
